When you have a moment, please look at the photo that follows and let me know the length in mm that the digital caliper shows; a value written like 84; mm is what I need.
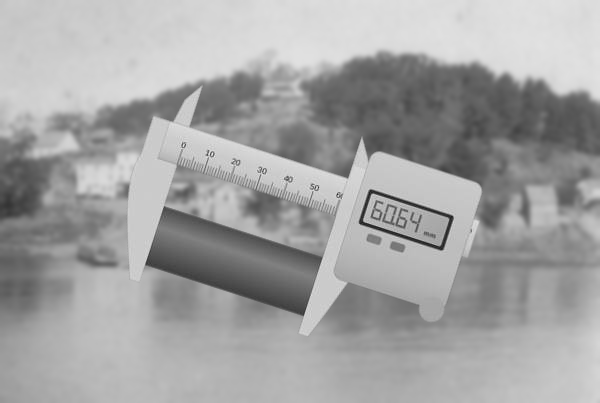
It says 60.64; mm
